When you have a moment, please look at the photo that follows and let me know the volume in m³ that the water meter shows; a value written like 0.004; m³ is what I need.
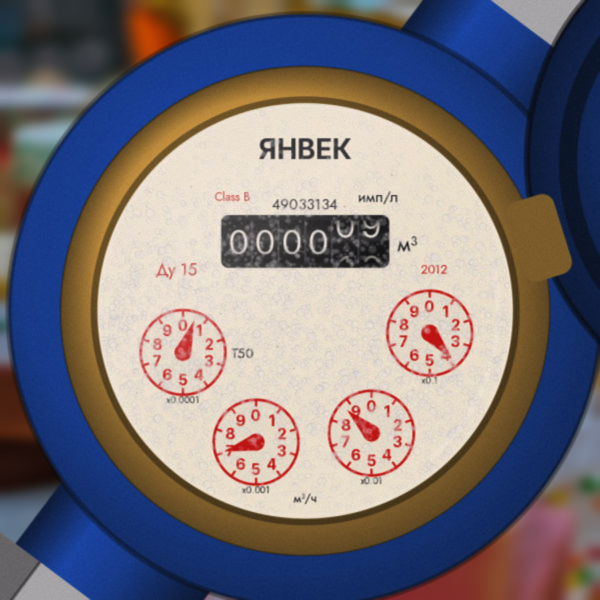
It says 9.3870; m³
